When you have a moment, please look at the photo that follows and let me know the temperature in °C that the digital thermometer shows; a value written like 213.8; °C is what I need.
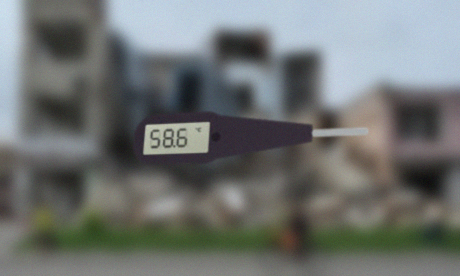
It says 58.6; °C
